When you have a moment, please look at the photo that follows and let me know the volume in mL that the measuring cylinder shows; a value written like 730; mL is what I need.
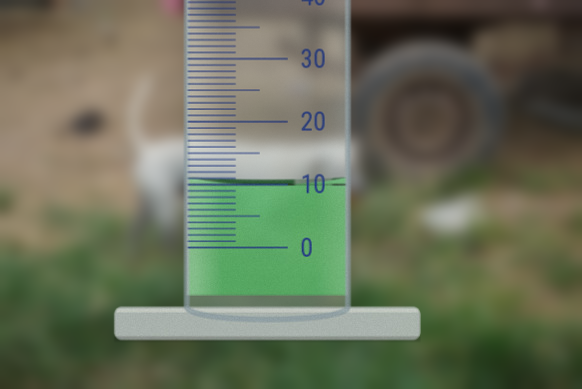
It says 10; mL
